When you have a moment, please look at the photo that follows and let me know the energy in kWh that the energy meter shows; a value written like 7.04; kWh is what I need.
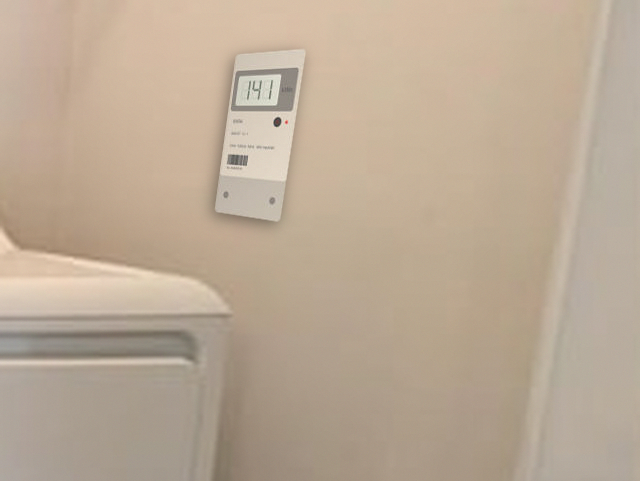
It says 141; kWh
